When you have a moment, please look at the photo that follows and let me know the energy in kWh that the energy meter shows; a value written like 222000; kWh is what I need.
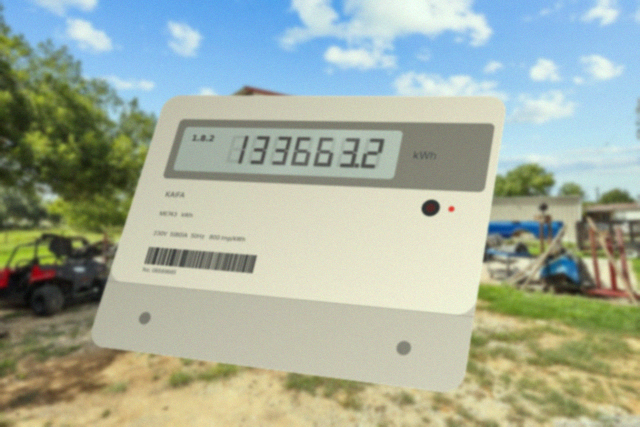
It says 133663.2; kWh
